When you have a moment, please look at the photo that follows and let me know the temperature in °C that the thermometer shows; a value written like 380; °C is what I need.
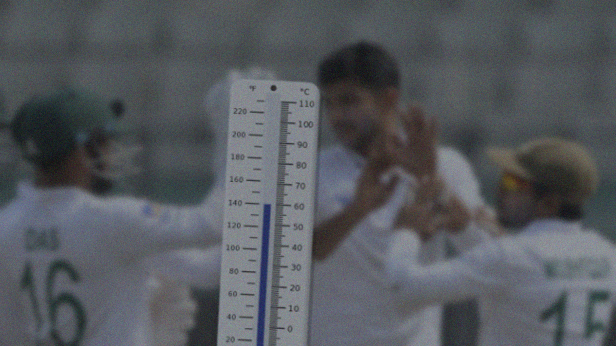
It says 60; °C
